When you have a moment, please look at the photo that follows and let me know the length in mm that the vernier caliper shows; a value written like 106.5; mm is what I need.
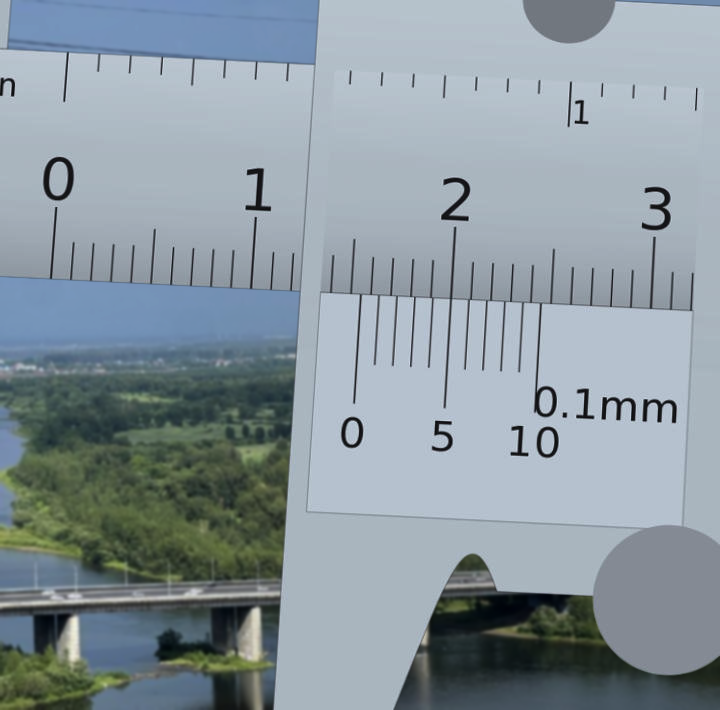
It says 15.5; mm
